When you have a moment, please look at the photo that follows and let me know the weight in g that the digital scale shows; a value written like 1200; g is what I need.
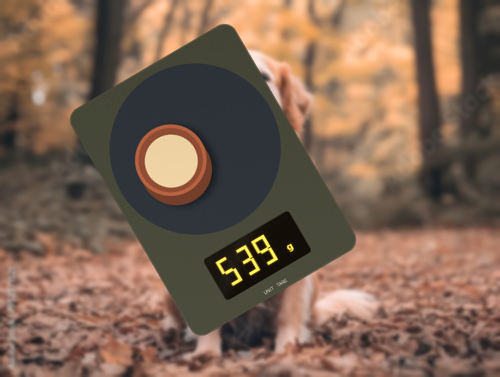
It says 539; g
